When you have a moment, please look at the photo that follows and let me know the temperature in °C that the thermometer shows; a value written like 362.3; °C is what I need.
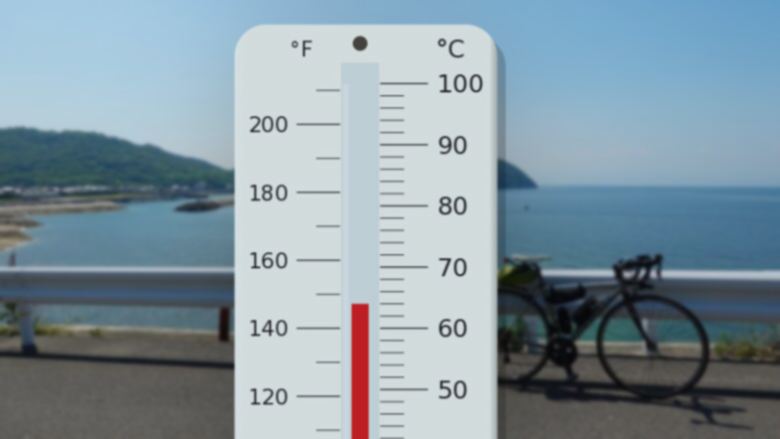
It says 64; °C
